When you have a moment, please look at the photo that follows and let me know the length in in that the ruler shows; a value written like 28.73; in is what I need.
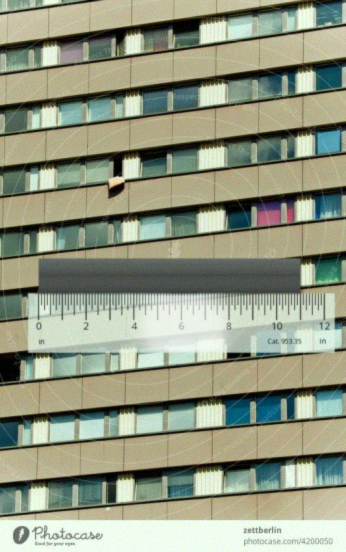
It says 11; in
